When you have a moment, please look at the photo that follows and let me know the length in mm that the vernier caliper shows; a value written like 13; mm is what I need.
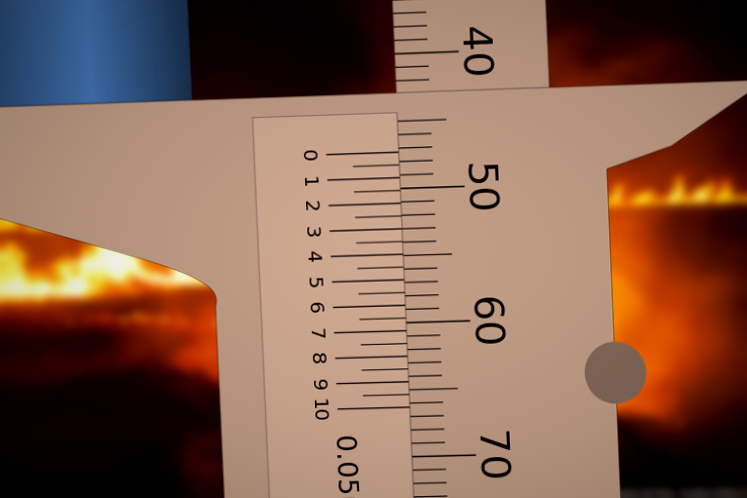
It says 47.3; mm
